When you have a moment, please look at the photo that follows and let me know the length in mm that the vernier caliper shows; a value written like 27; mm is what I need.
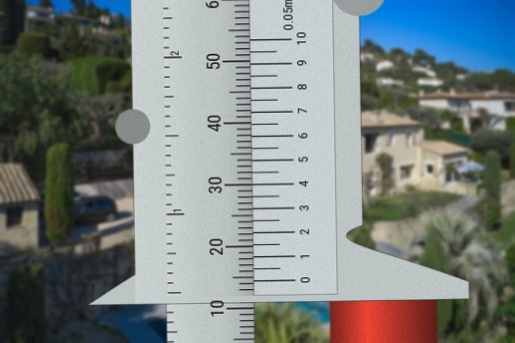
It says 14.4; mm
